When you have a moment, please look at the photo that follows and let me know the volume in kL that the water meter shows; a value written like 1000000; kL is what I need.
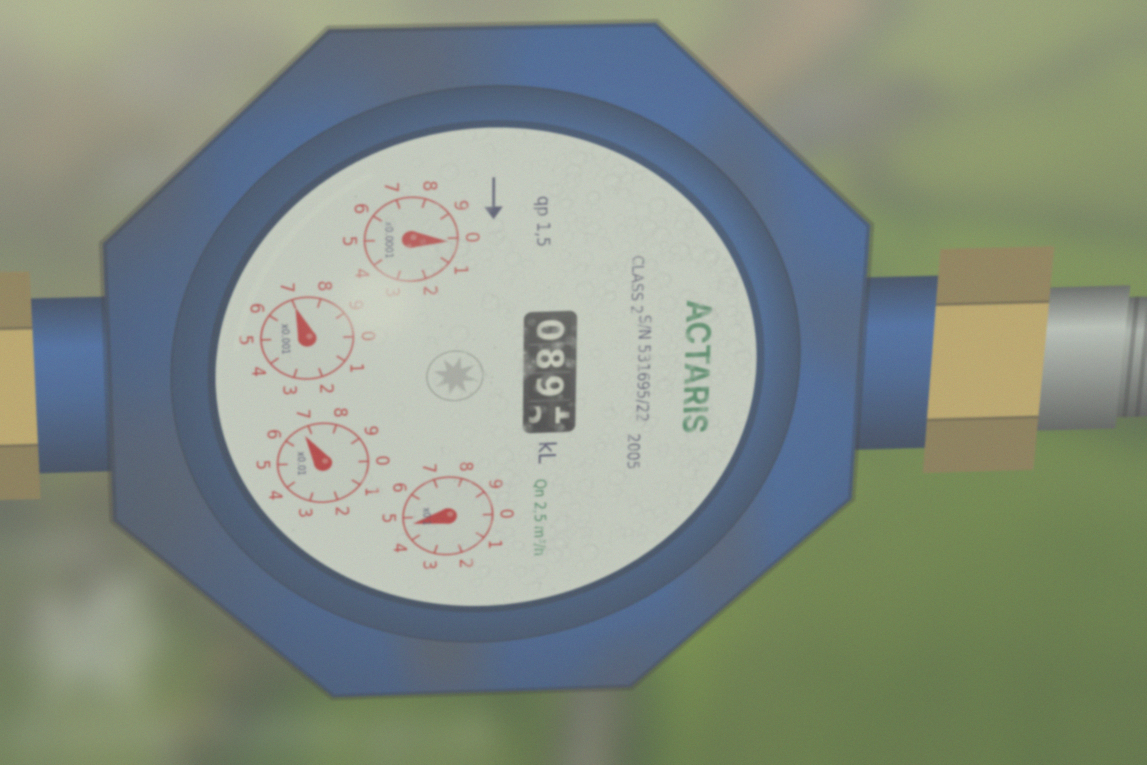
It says 891.4670; kL
